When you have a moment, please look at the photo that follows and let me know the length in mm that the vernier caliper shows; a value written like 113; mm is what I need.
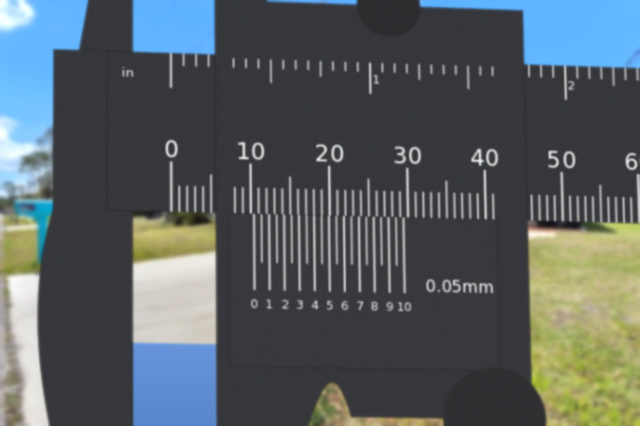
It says 10.4; mm
